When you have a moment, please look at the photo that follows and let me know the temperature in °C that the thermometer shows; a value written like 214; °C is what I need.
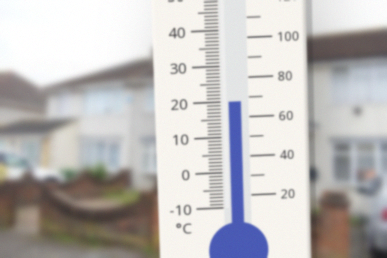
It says 20; °C
